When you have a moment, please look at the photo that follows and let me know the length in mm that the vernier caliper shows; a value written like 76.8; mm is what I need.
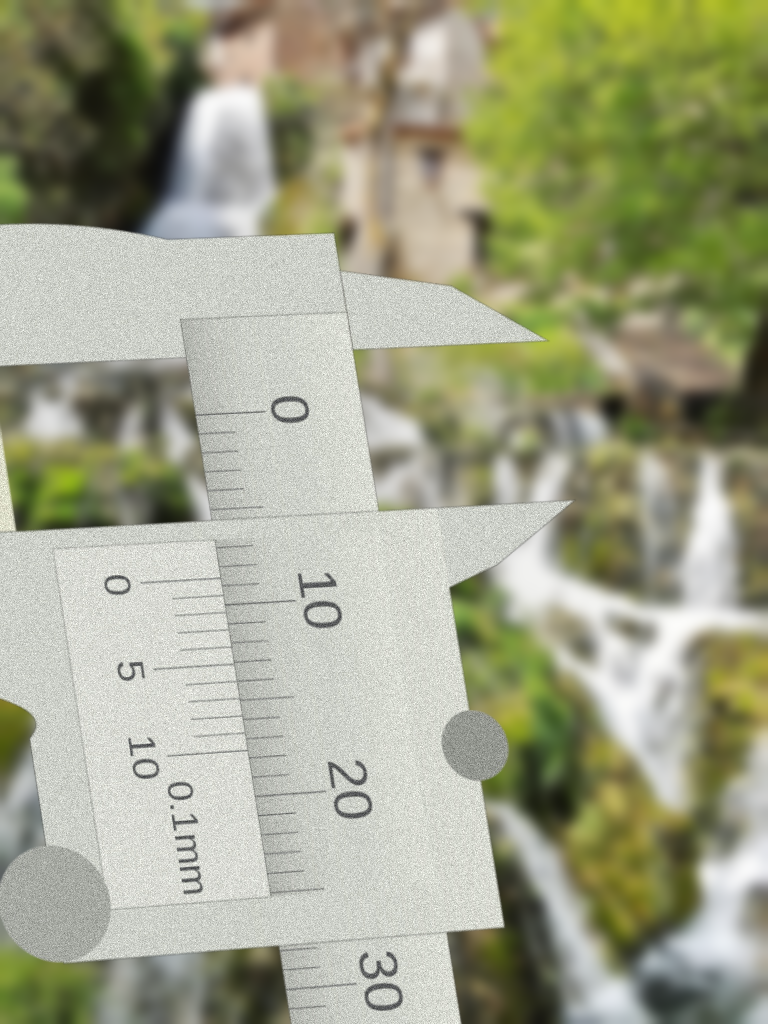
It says 8.6; mm
